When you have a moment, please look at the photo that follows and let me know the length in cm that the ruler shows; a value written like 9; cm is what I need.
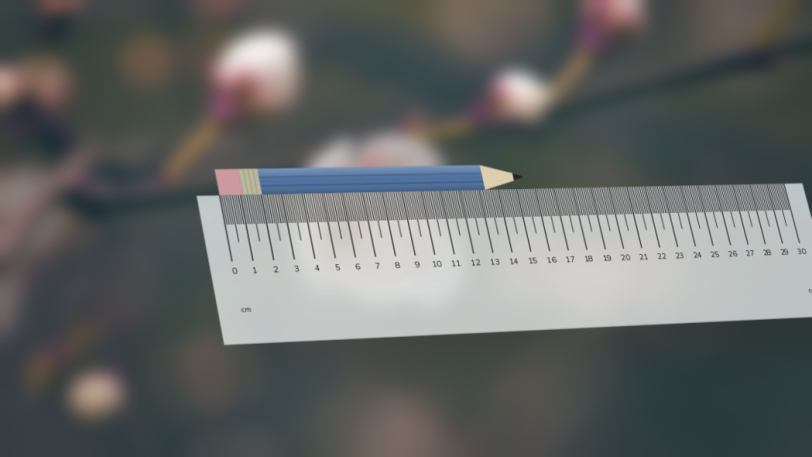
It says 15.5; cm
